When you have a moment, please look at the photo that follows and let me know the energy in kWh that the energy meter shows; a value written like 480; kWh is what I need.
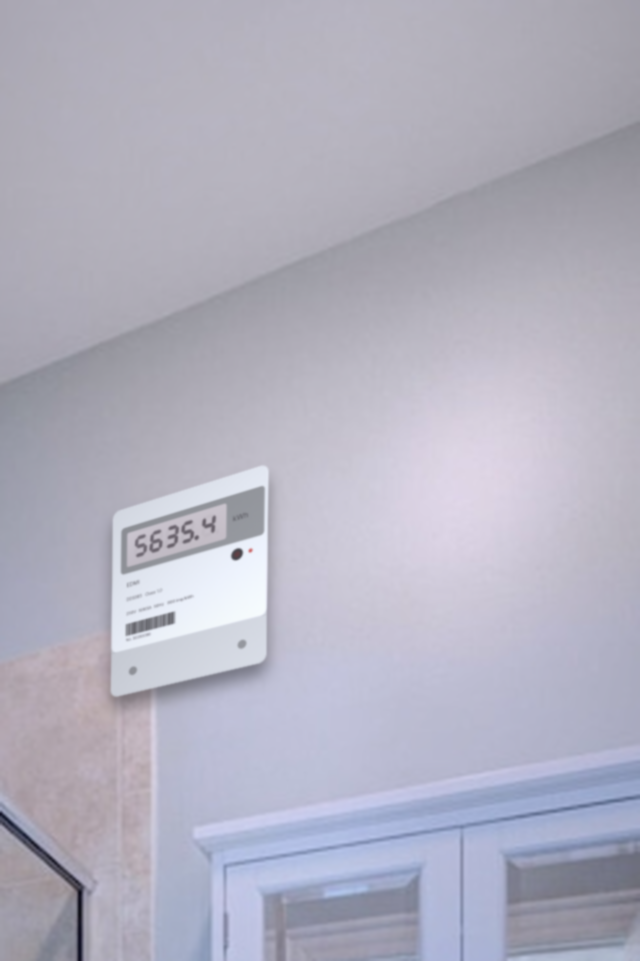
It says 5635.4; kWh
